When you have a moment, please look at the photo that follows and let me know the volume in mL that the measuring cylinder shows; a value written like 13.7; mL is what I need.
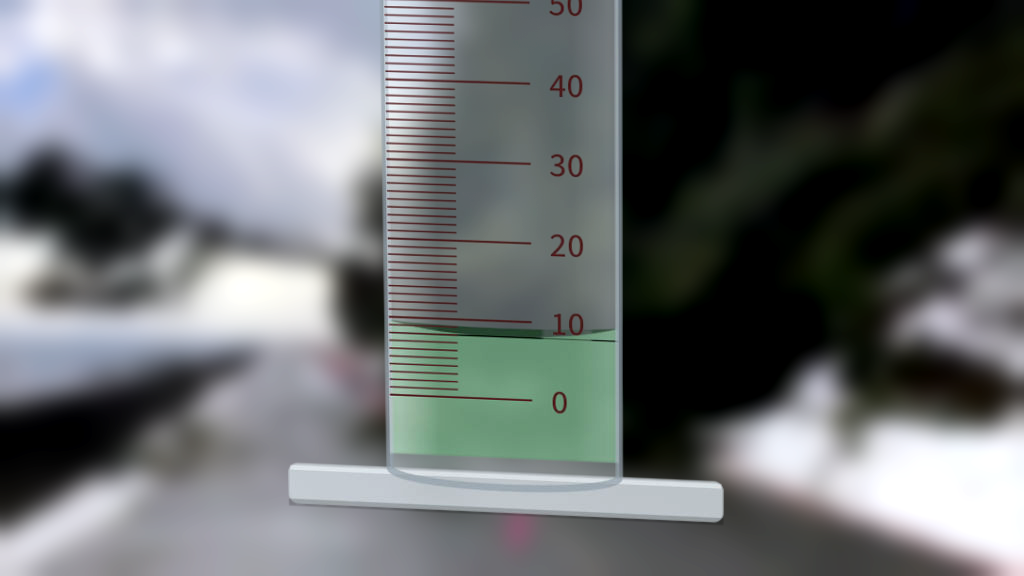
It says 8; mL
